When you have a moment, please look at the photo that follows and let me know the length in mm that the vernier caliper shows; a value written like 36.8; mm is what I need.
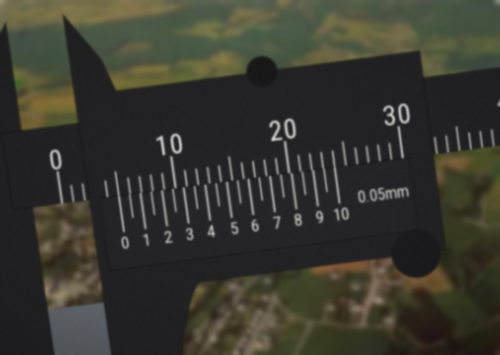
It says 5.0; mm
